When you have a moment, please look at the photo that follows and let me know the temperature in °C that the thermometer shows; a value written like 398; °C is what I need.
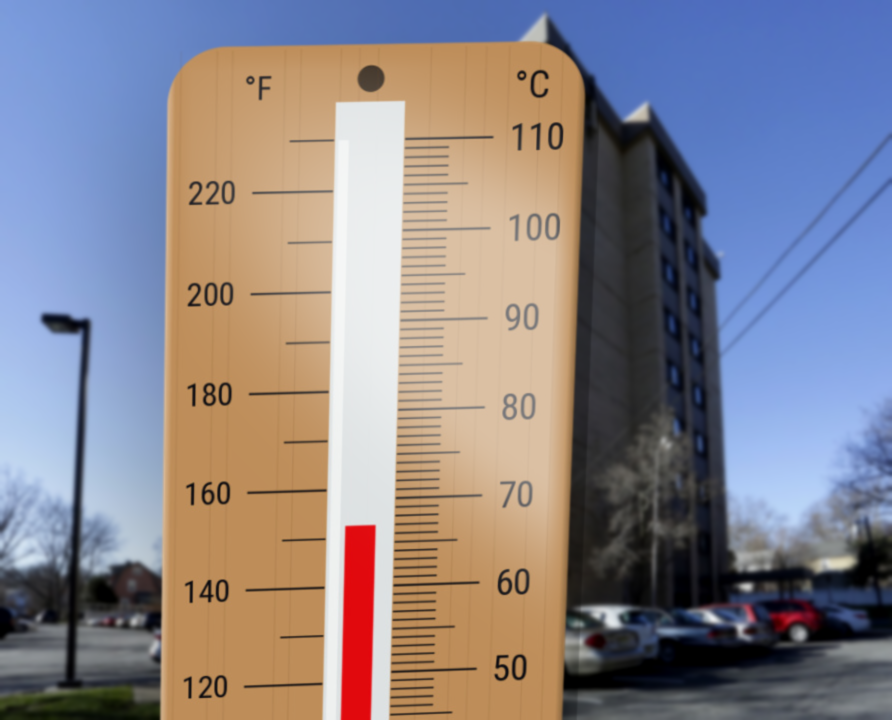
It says 67; °C
